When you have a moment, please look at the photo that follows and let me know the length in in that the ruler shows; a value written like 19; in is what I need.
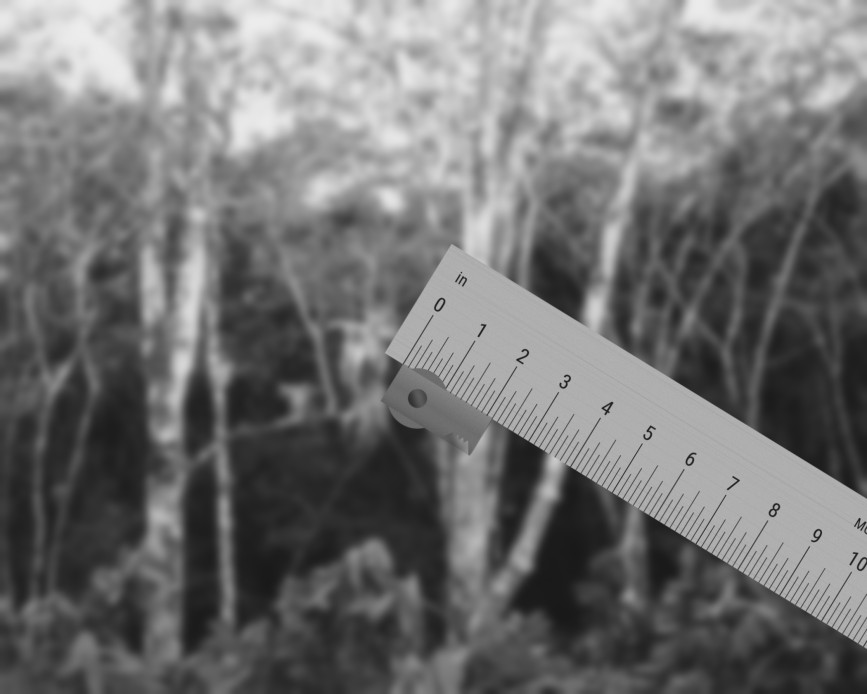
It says 2.125; in
